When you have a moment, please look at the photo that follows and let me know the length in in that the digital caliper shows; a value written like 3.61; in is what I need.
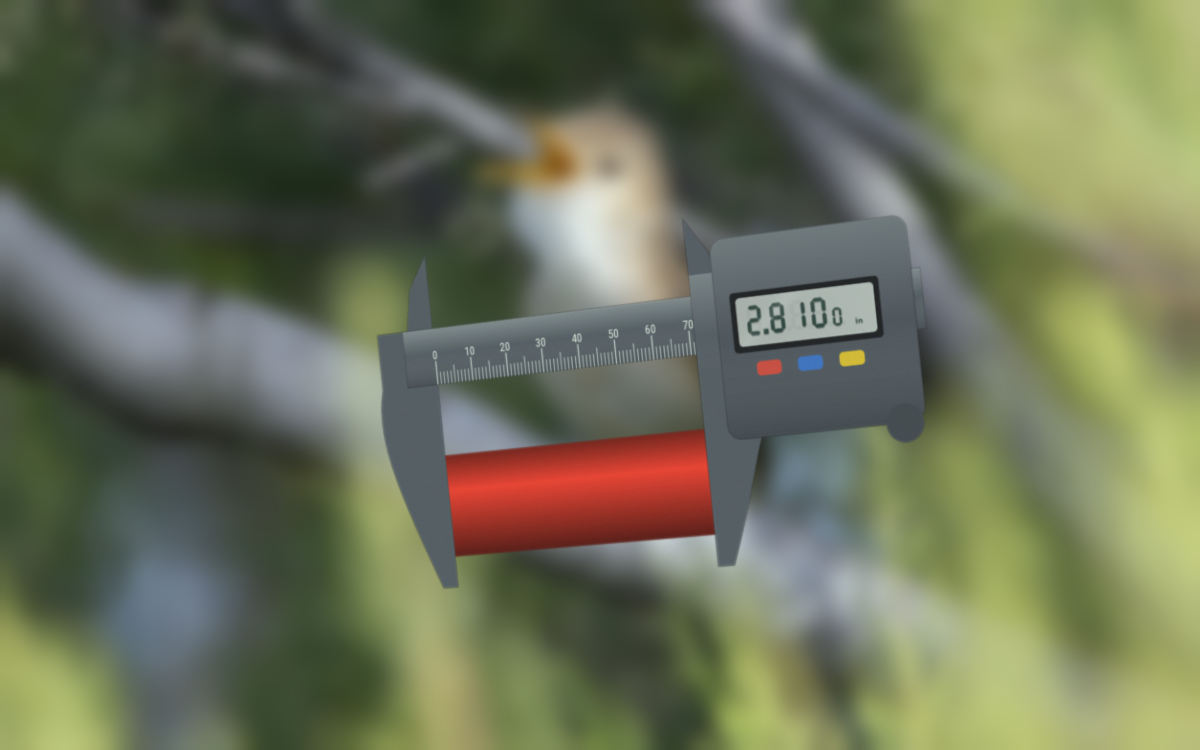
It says 2.8100; in
